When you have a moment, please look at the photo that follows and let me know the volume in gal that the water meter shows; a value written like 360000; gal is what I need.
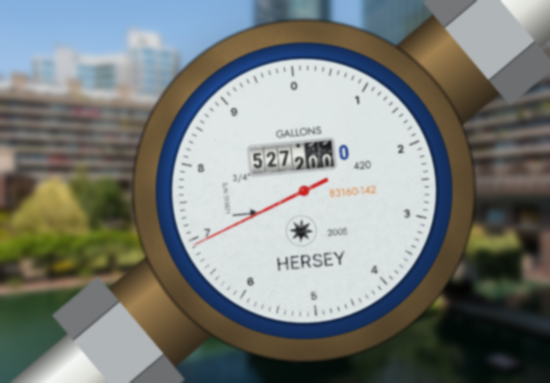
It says 5271996.9; gal
